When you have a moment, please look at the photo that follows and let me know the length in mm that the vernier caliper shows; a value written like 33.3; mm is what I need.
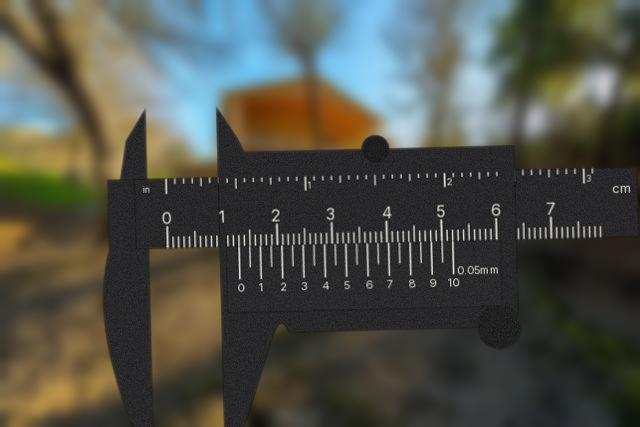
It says 13.0; mm
